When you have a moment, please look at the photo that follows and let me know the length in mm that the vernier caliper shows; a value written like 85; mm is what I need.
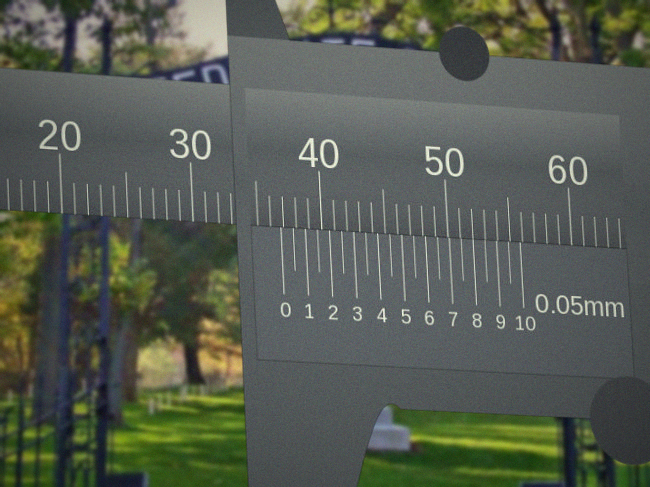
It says 36.8; mm
